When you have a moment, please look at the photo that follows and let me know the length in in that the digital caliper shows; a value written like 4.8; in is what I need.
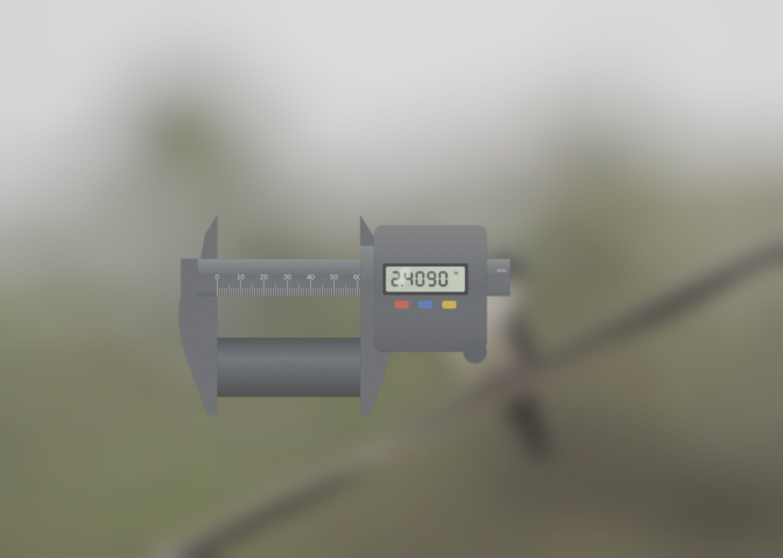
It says 2.4090; in
